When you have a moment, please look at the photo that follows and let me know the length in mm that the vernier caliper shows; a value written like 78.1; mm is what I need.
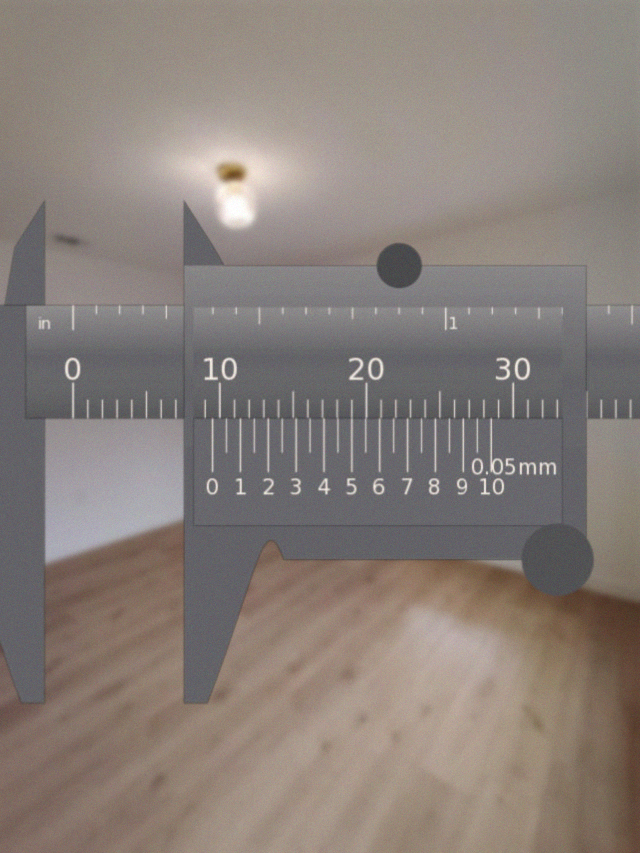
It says 9.5; mm
